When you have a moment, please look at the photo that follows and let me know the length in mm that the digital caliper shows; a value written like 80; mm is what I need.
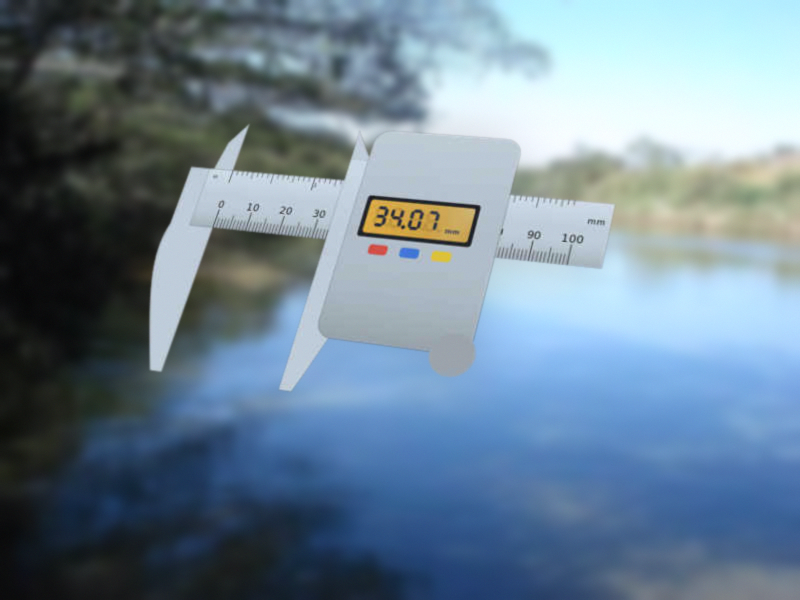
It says 34.07; mm
